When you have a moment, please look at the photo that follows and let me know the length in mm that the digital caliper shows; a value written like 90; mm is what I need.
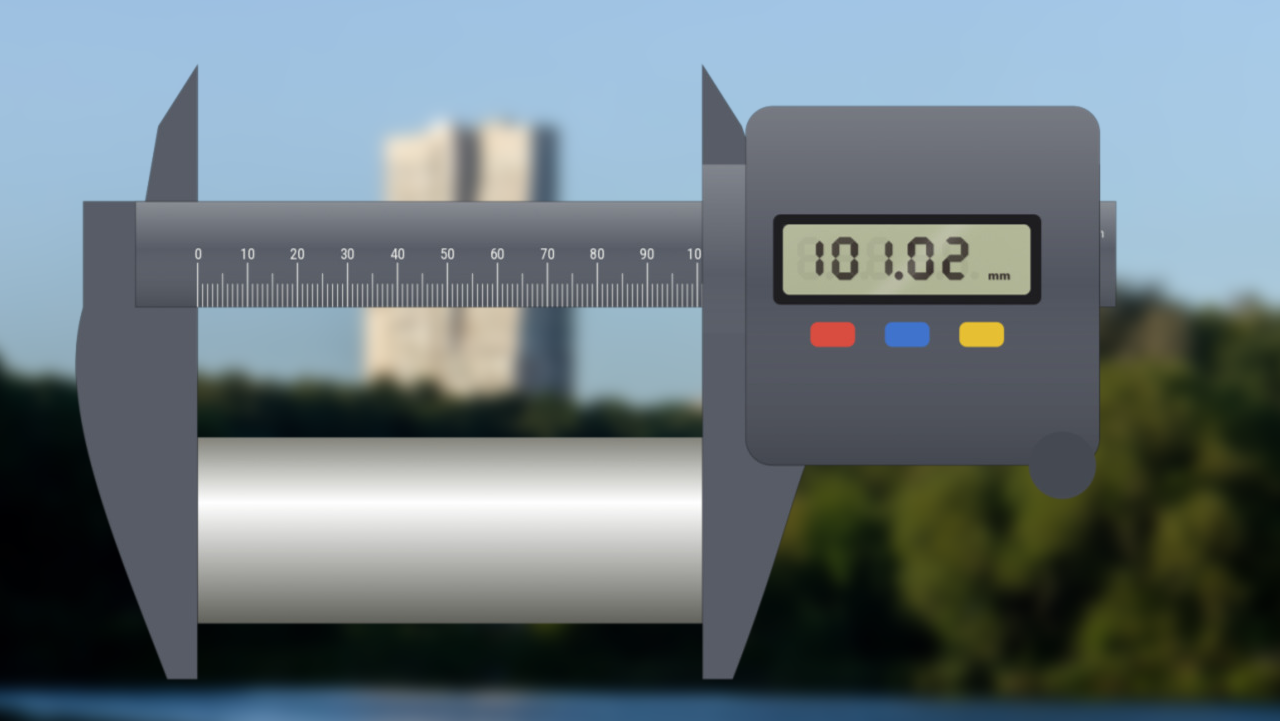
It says 101.02; mm
